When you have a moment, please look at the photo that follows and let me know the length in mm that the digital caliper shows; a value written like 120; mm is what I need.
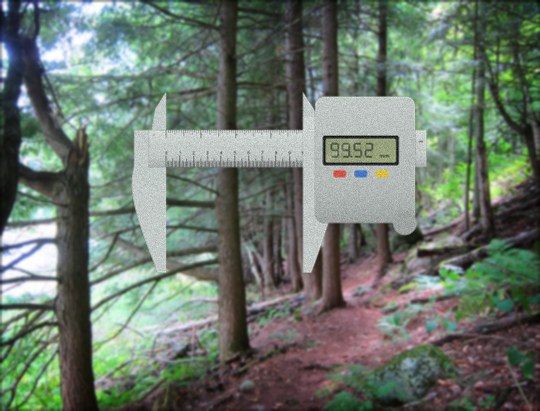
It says 99.52; mm
